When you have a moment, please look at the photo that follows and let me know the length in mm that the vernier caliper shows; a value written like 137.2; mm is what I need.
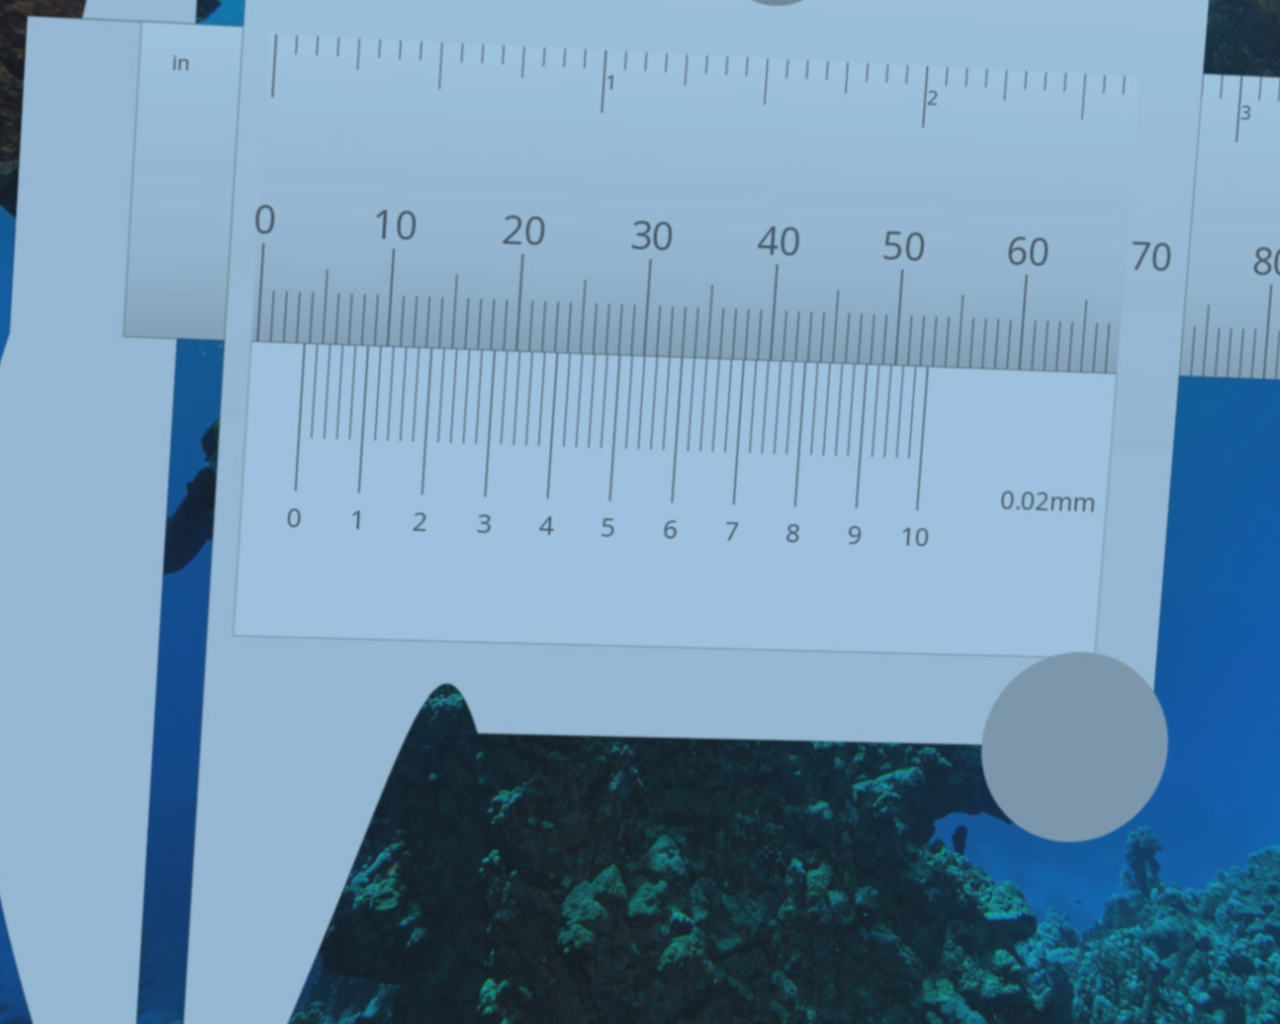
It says 3.6; mm
